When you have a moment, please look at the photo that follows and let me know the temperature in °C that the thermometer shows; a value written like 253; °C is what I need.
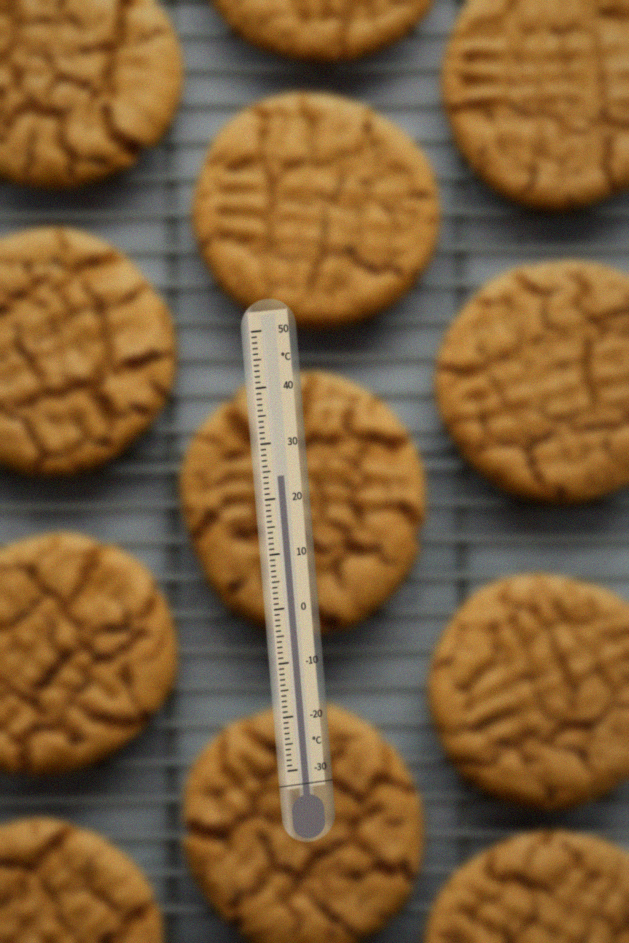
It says 24; °C
